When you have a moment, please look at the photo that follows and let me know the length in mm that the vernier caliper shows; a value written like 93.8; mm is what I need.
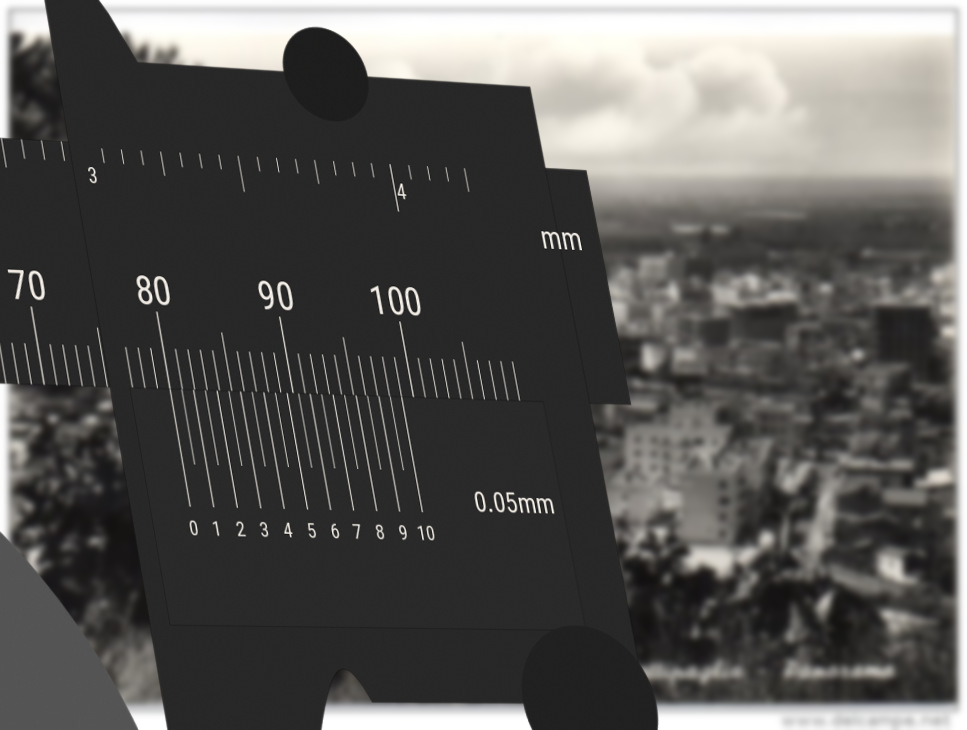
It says 80.0; mm
